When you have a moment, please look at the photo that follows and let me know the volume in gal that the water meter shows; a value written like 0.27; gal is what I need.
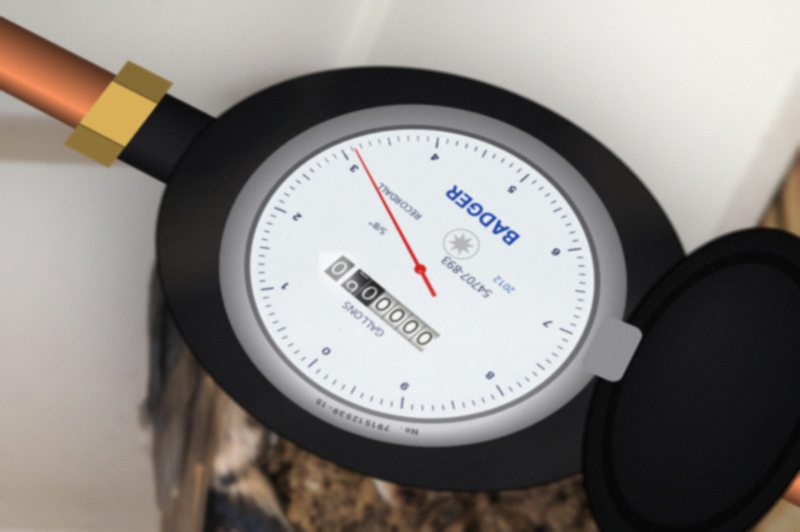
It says 63.1; gal
